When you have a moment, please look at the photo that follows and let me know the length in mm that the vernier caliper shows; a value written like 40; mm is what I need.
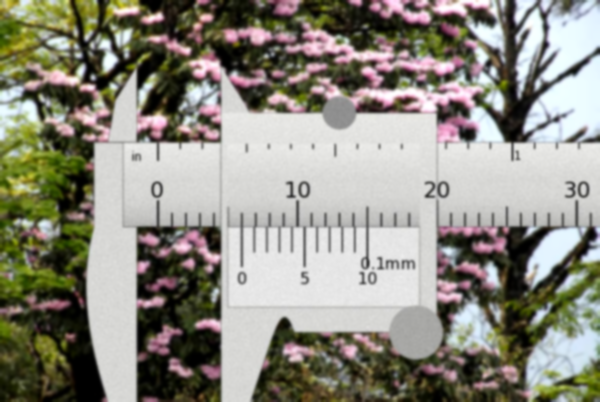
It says 6.0; mm
